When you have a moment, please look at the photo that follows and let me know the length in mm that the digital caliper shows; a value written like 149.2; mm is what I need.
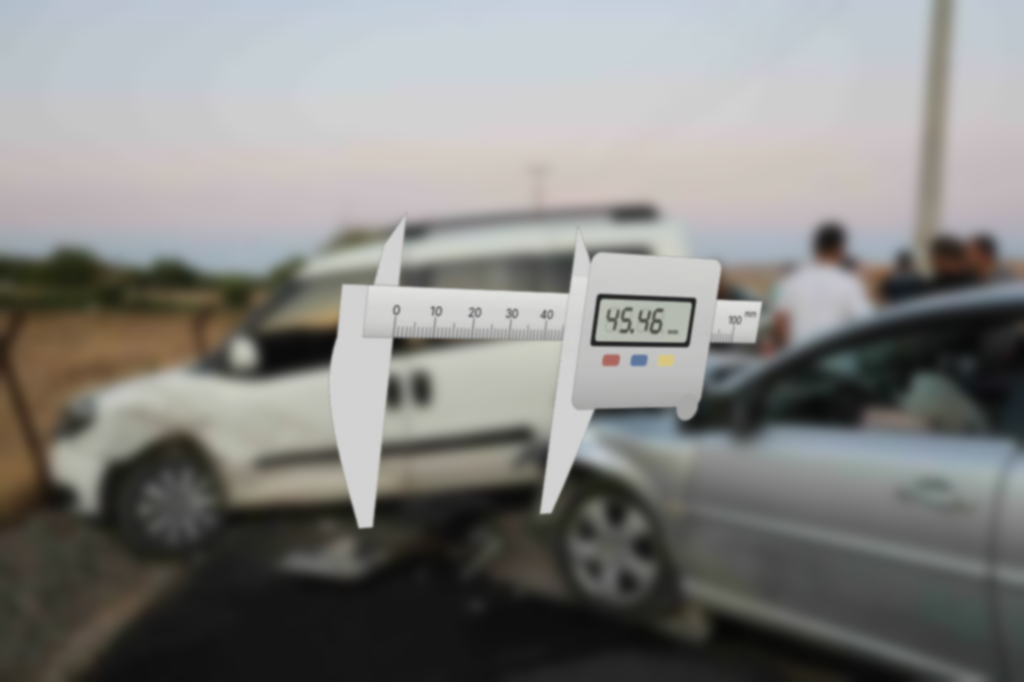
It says 45.46; mm
